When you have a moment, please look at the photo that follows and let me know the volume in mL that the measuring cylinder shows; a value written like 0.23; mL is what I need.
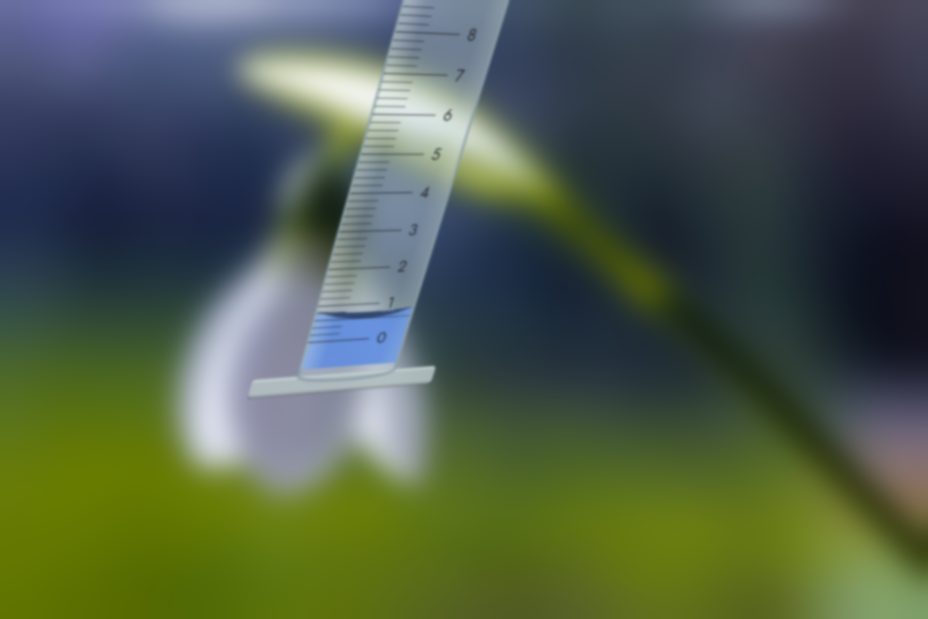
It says 0.6; mL
